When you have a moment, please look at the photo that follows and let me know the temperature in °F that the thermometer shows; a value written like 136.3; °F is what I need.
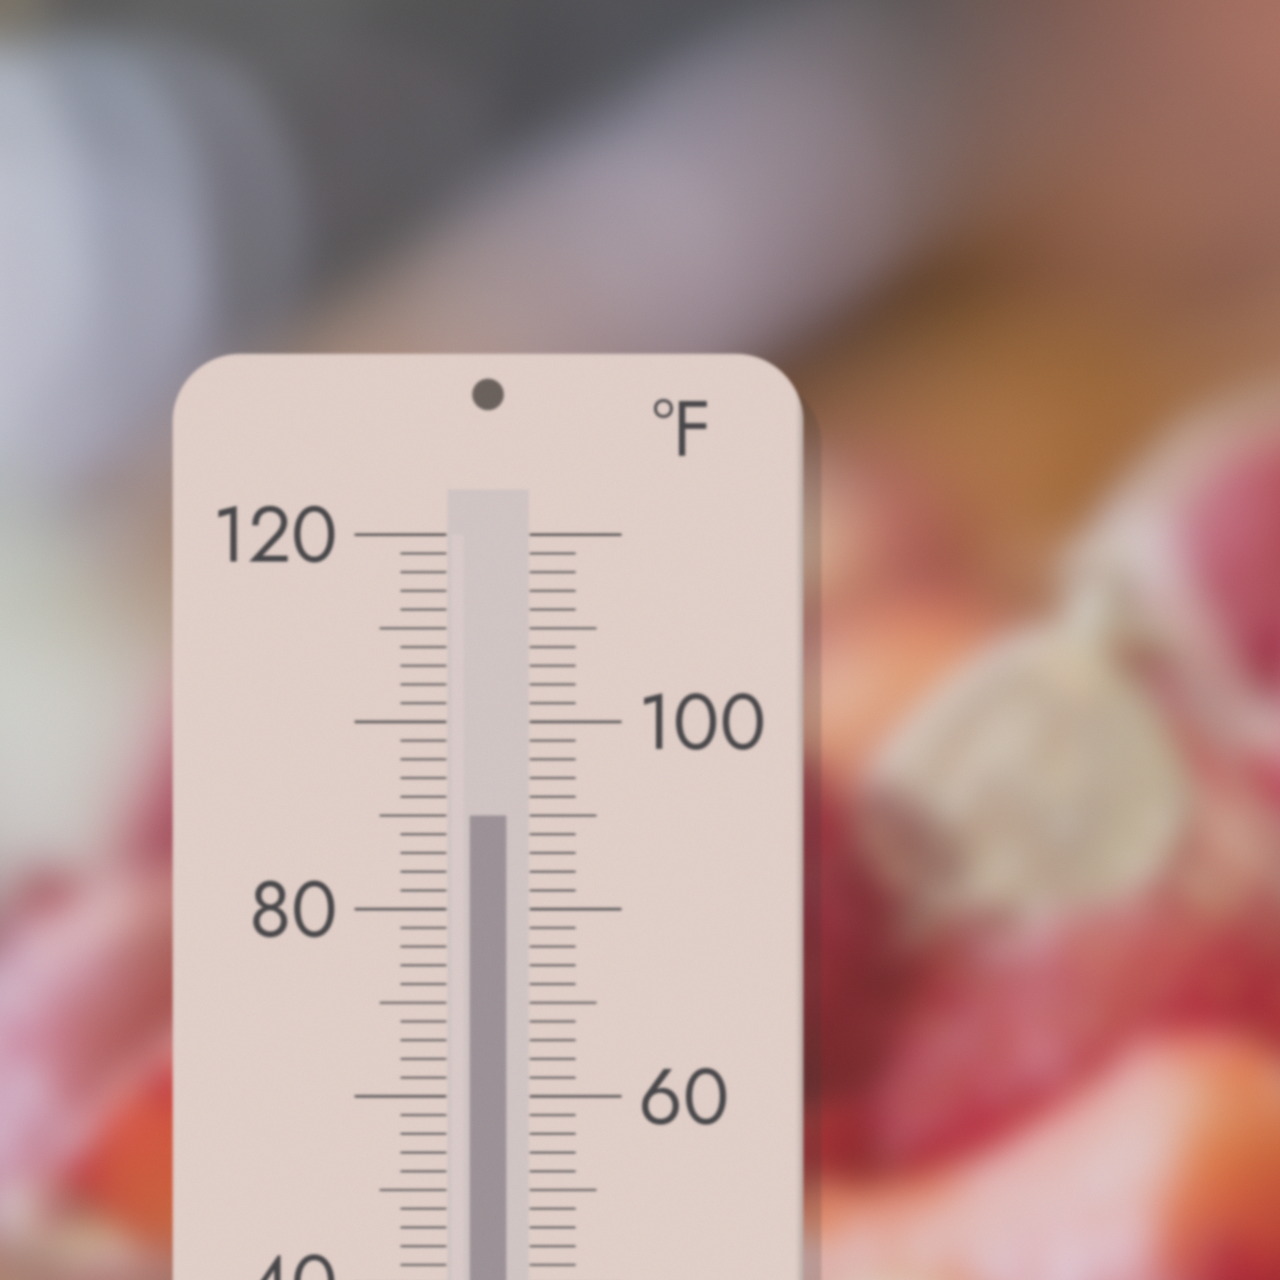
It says 90; °F
